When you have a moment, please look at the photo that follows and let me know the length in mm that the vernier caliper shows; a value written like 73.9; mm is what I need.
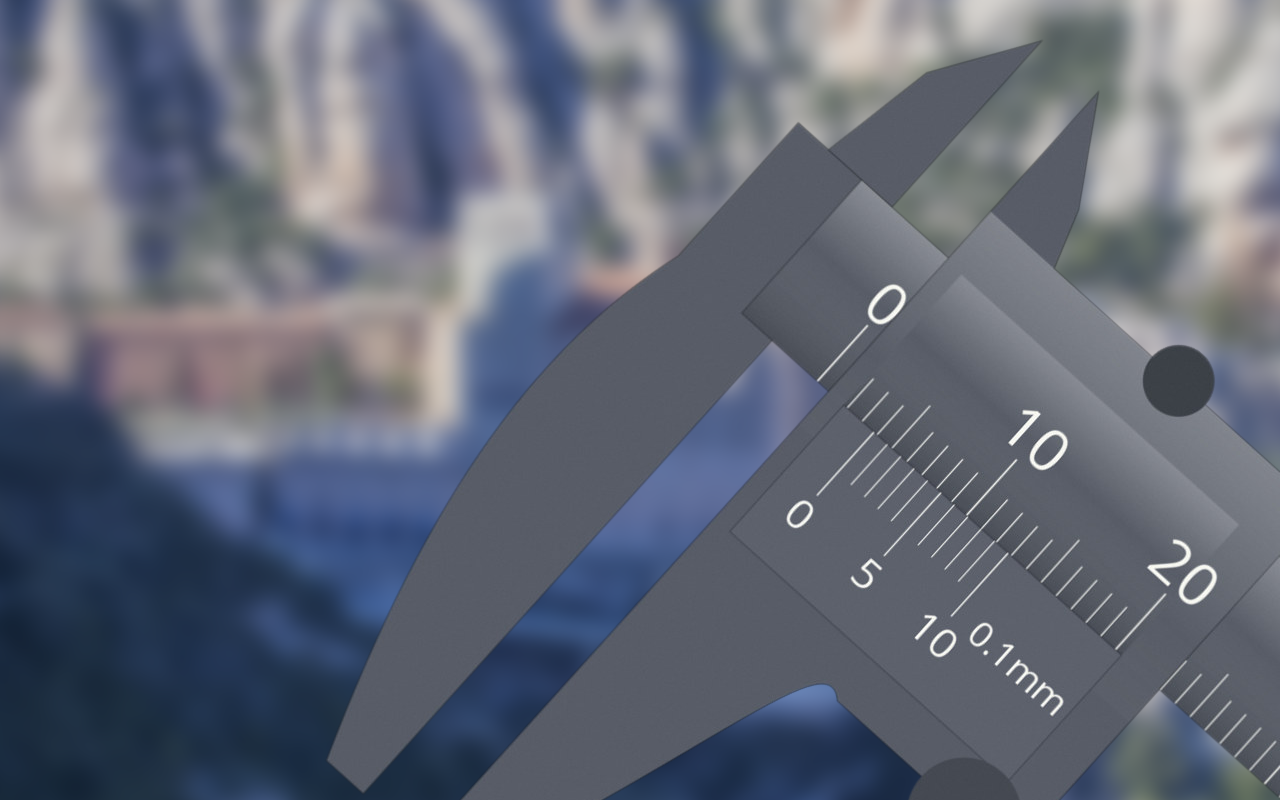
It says 3.8; mm
